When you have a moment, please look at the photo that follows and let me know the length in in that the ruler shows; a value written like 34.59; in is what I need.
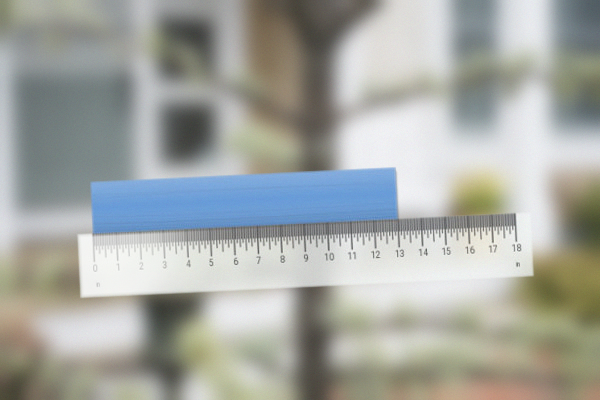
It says 13; in
